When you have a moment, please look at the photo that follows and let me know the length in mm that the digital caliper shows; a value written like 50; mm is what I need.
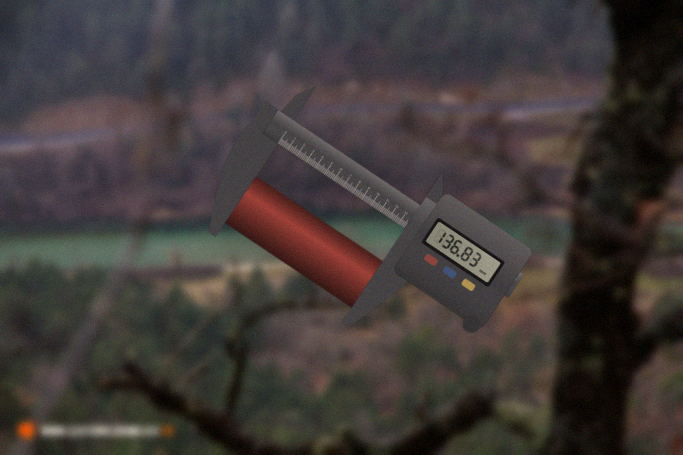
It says 136.83; mm
